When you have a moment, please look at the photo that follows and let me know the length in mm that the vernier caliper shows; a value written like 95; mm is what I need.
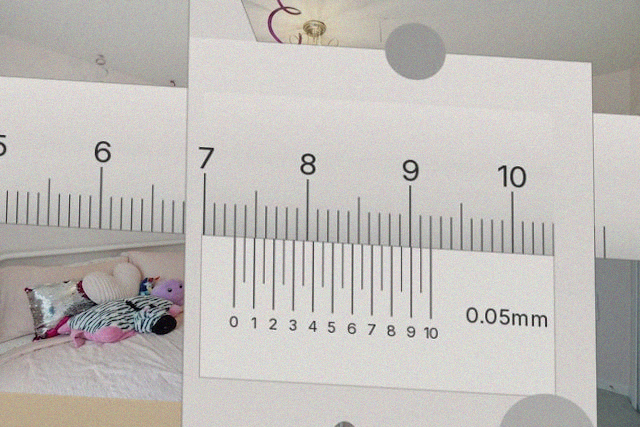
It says 73.0; mm
